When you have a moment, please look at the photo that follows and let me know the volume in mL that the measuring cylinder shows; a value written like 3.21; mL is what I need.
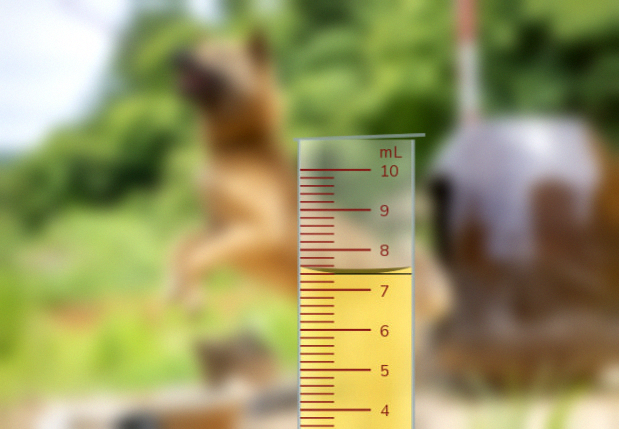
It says 7.4; mL
